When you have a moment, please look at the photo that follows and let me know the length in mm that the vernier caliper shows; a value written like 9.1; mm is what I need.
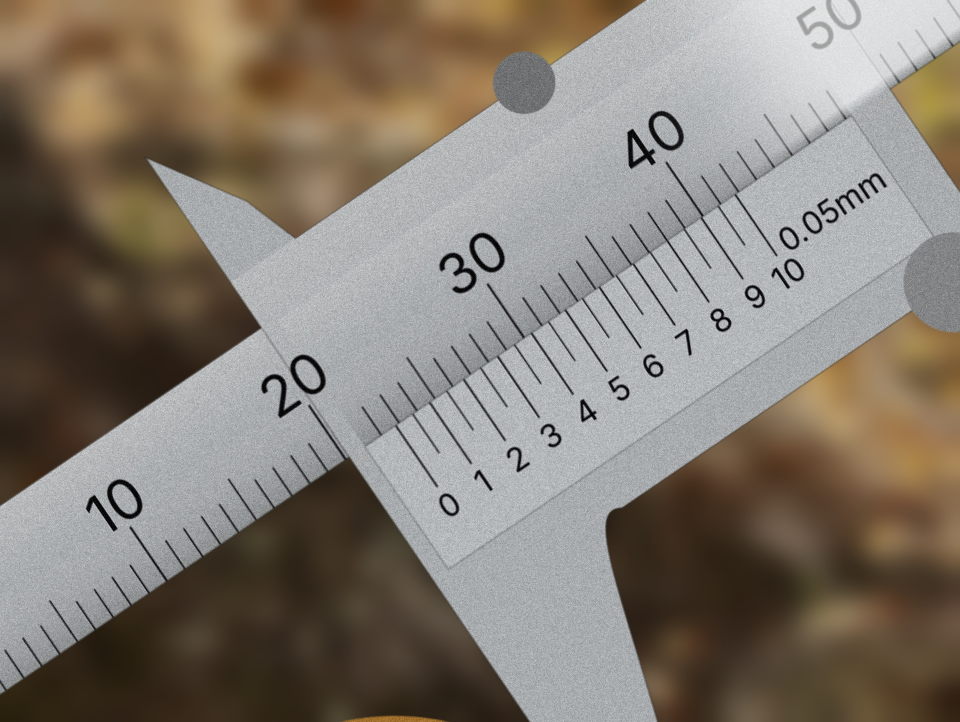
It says 22.8; mm
